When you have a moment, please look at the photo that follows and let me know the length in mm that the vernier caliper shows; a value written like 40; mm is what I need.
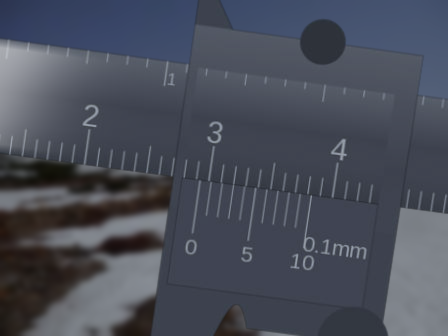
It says 29.3; mm
